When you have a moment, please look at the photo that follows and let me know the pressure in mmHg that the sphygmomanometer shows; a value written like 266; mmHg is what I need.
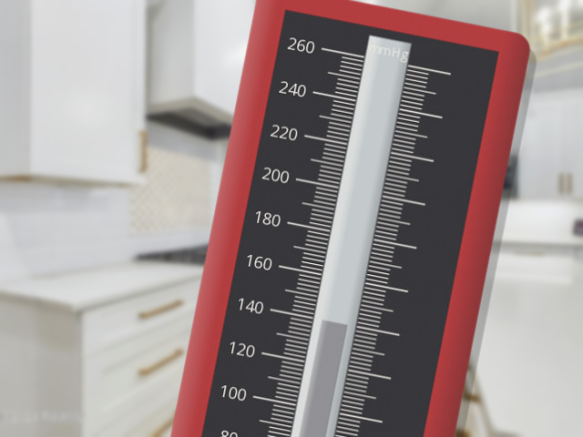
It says 140; mmHg
